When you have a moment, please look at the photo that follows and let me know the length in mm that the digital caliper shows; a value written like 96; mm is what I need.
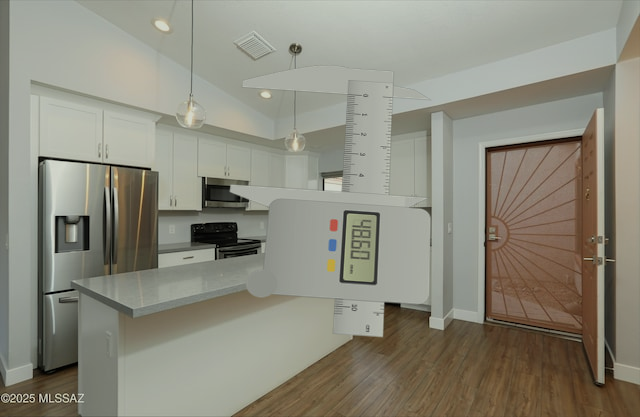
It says 48.60; mm
